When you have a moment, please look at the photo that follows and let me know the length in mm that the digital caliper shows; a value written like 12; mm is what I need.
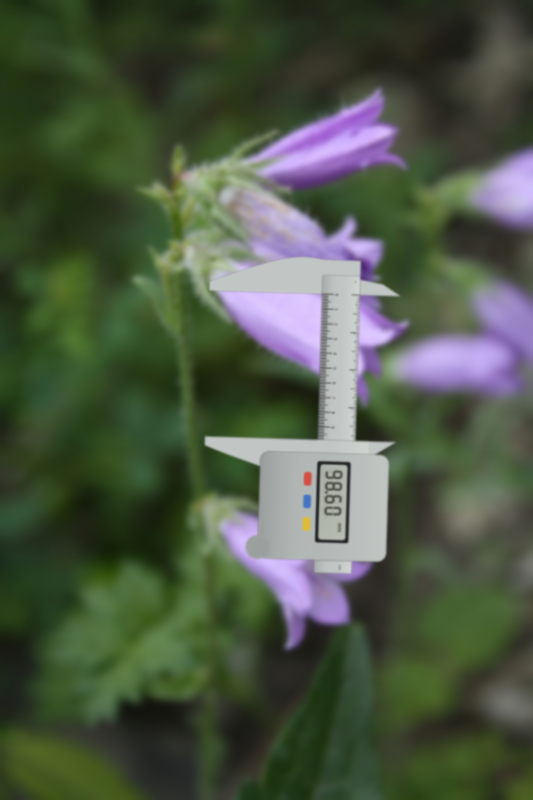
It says 98.60; mm
